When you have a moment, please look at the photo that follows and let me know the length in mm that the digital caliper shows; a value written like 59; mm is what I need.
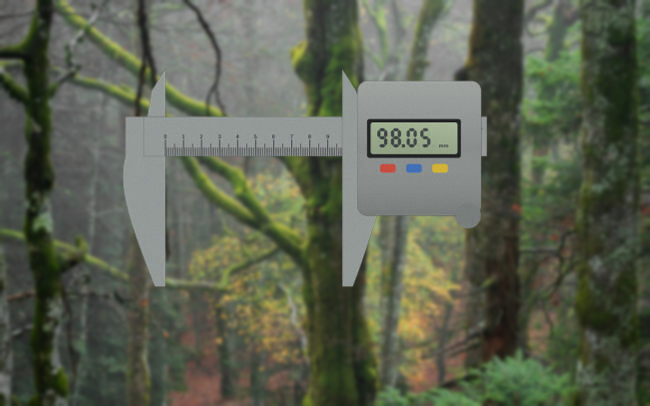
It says 98.05; mm
